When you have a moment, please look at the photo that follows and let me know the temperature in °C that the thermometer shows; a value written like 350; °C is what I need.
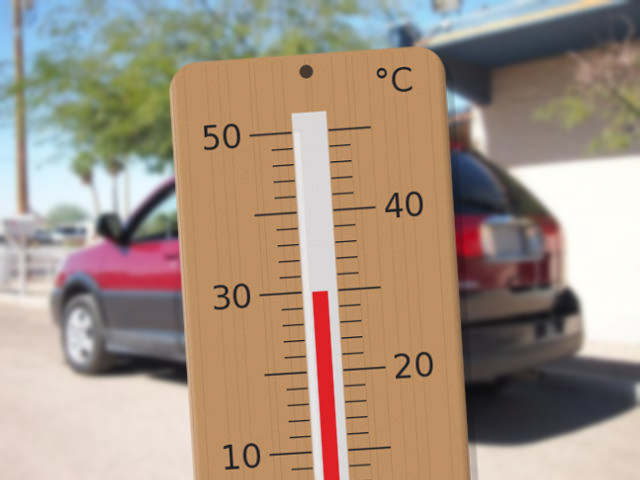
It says 30; °C
